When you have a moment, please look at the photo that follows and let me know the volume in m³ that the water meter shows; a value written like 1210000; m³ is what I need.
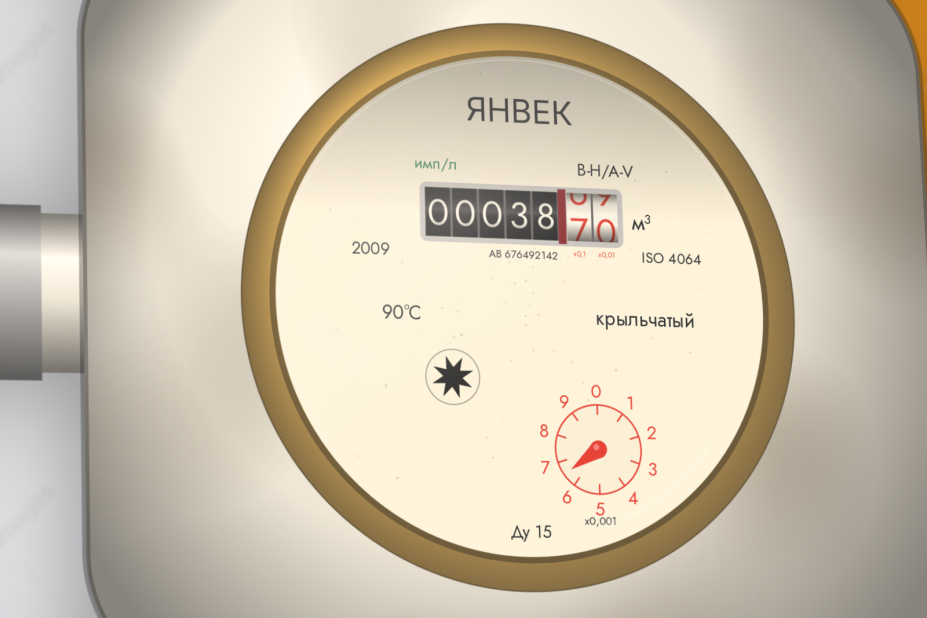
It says 38.696; m³
